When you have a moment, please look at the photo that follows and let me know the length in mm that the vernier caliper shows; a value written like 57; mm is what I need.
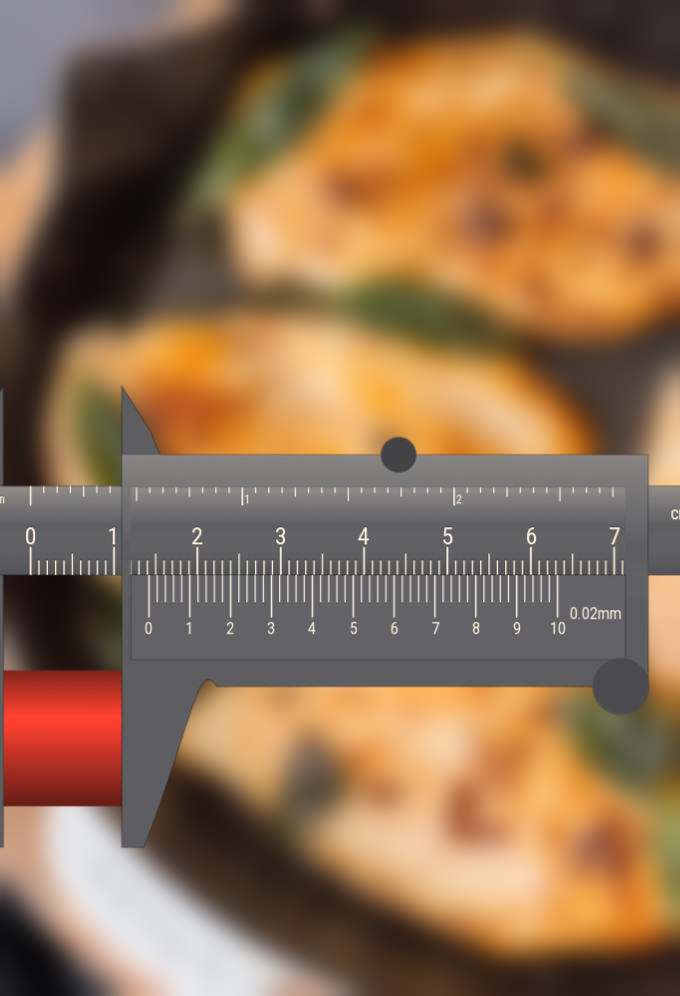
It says 14.2; mm
